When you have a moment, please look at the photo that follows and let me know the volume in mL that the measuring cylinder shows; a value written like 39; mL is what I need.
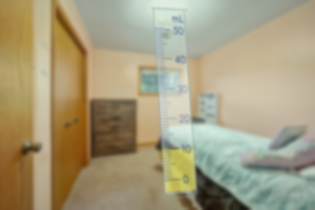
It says 10; mL
